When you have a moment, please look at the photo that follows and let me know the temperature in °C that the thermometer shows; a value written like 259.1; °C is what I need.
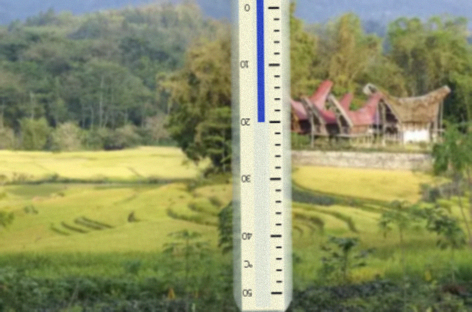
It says 20; °C
